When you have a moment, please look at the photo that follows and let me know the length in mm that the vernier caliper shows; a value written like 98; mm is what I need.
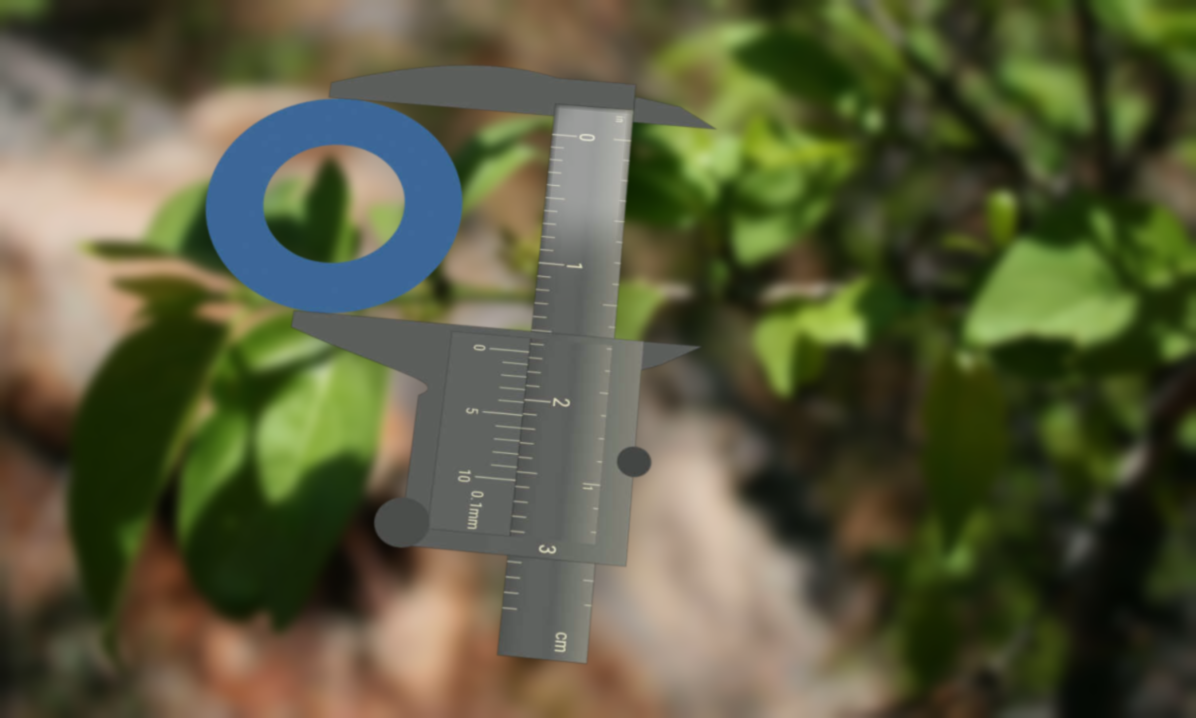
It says 16.6; mm
